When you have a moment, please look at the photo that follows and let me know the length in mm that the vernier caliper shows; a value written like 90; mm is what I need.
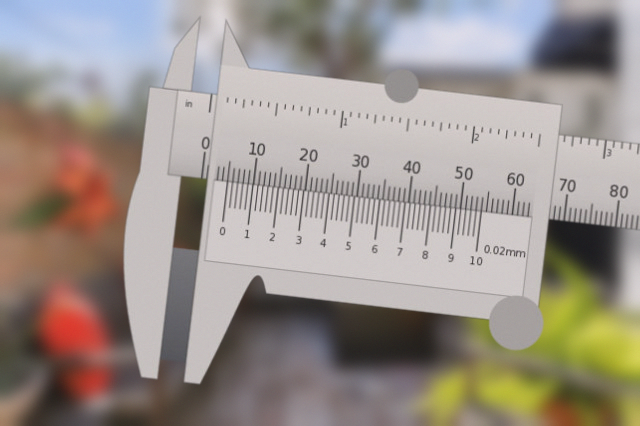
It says 5.0; mm
